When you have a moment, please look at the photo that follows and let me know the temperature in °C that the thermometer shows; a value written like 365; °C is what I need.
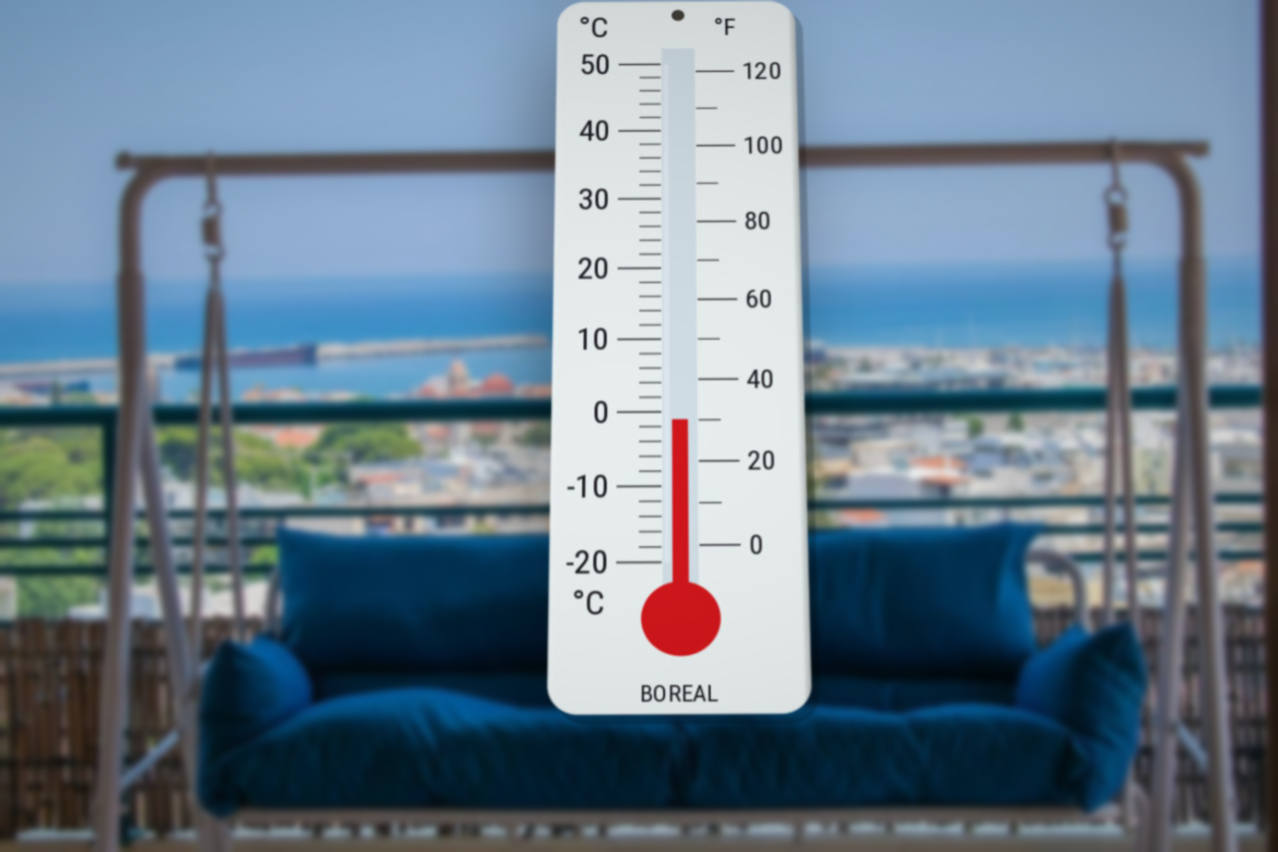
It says -1; °C
